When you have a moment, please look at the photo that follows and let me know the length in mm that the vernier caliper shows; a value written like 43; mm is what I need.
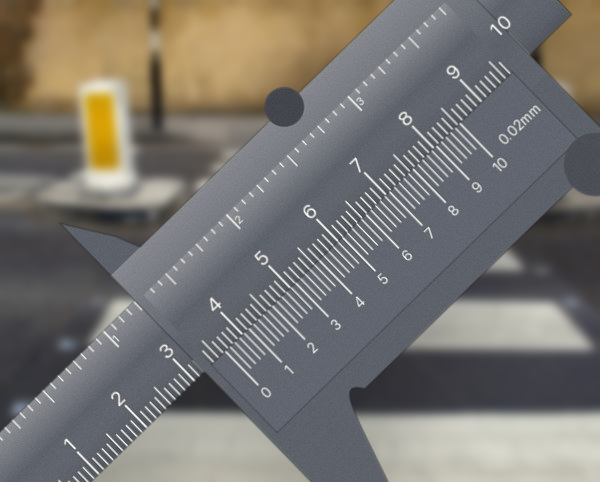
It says 36.4; mm
